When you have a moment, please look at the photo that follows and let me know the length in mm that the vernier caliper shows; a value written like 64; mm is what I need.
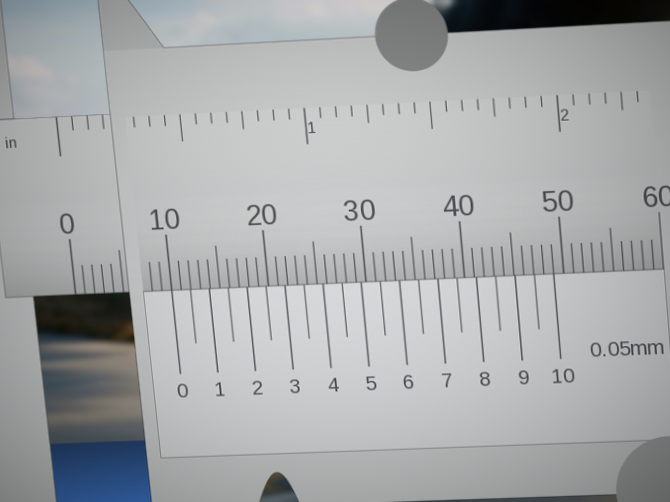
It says 10.0; mm
